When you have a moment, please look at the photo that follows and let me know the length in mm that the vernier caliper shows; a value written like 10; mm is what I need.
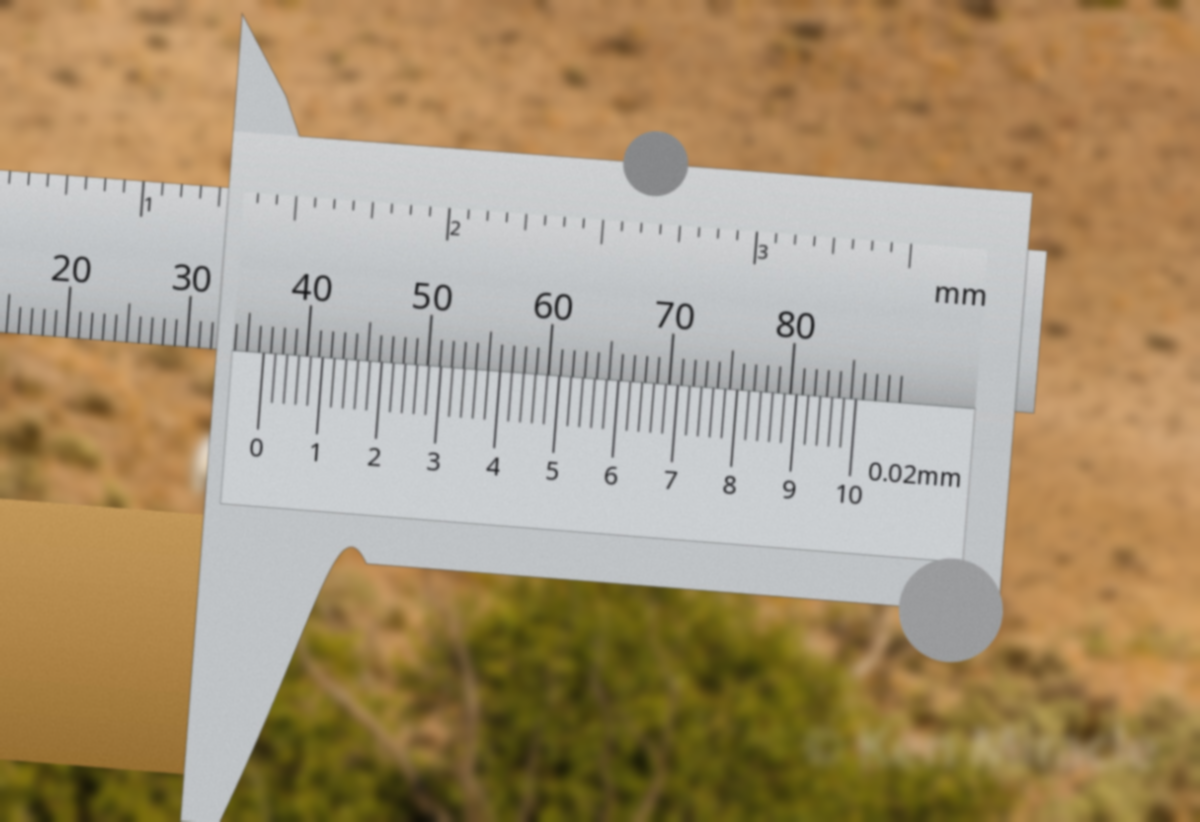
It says 36.4; mm
